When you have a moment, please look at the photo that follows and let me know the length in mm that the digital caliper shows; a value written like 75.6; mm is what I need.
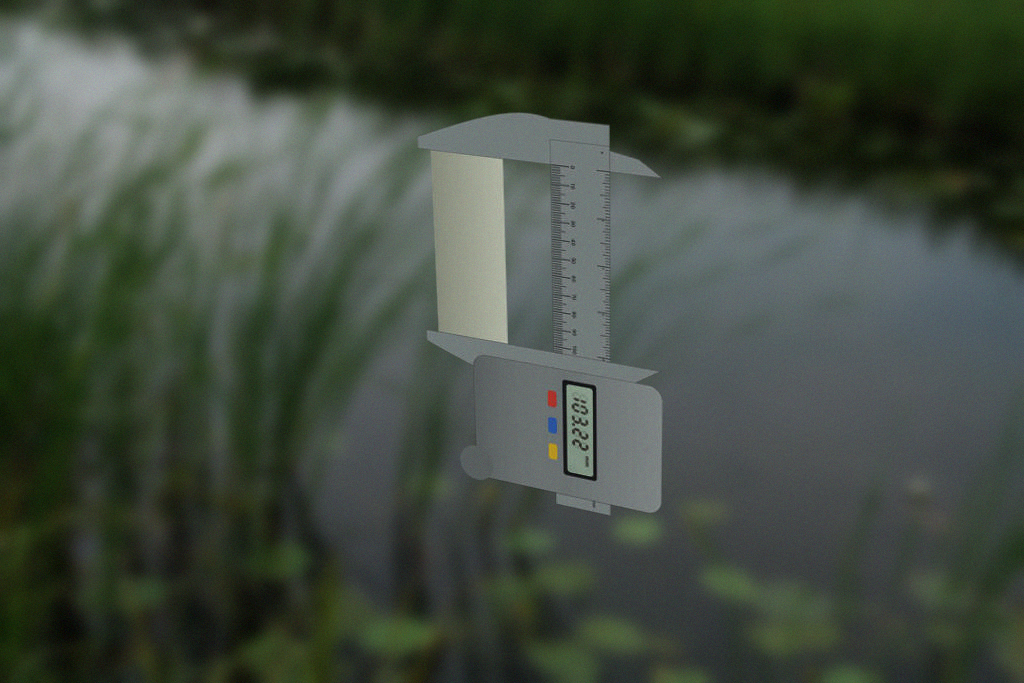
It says 103.22; mm
